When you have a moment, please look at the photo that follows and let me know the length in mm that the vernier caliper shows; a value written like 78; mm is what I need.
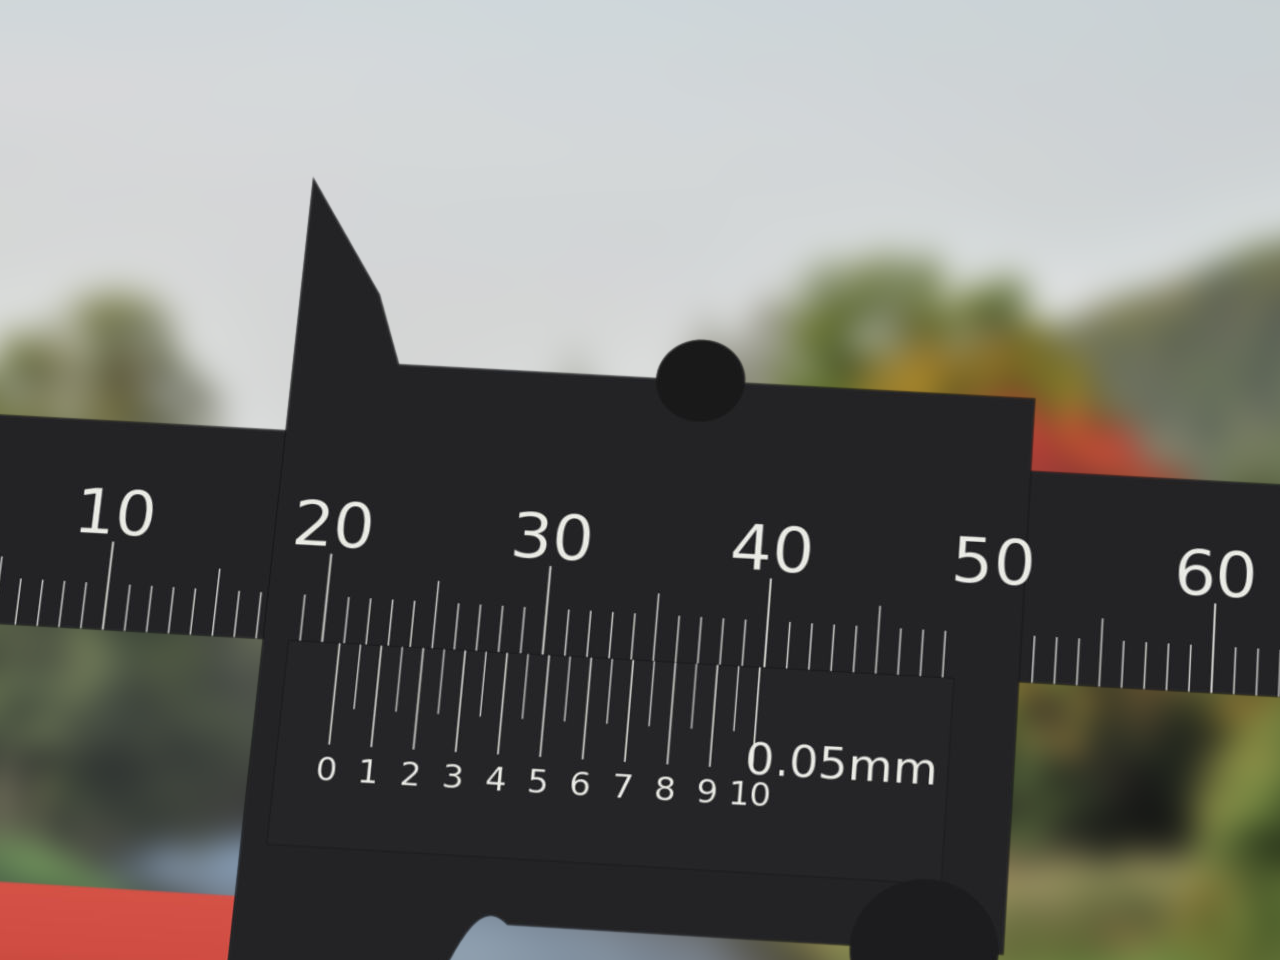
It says 20.8; mm
